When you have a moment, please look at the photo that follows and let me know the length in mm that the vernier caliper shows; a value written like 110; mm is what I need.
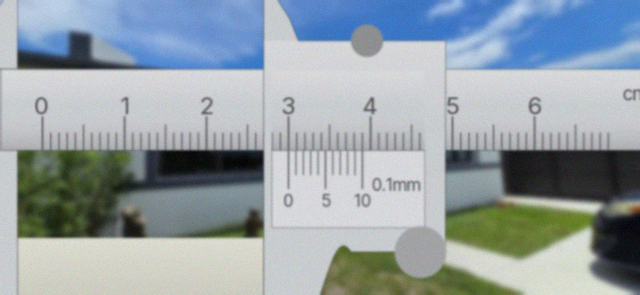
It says 30.0; mm
